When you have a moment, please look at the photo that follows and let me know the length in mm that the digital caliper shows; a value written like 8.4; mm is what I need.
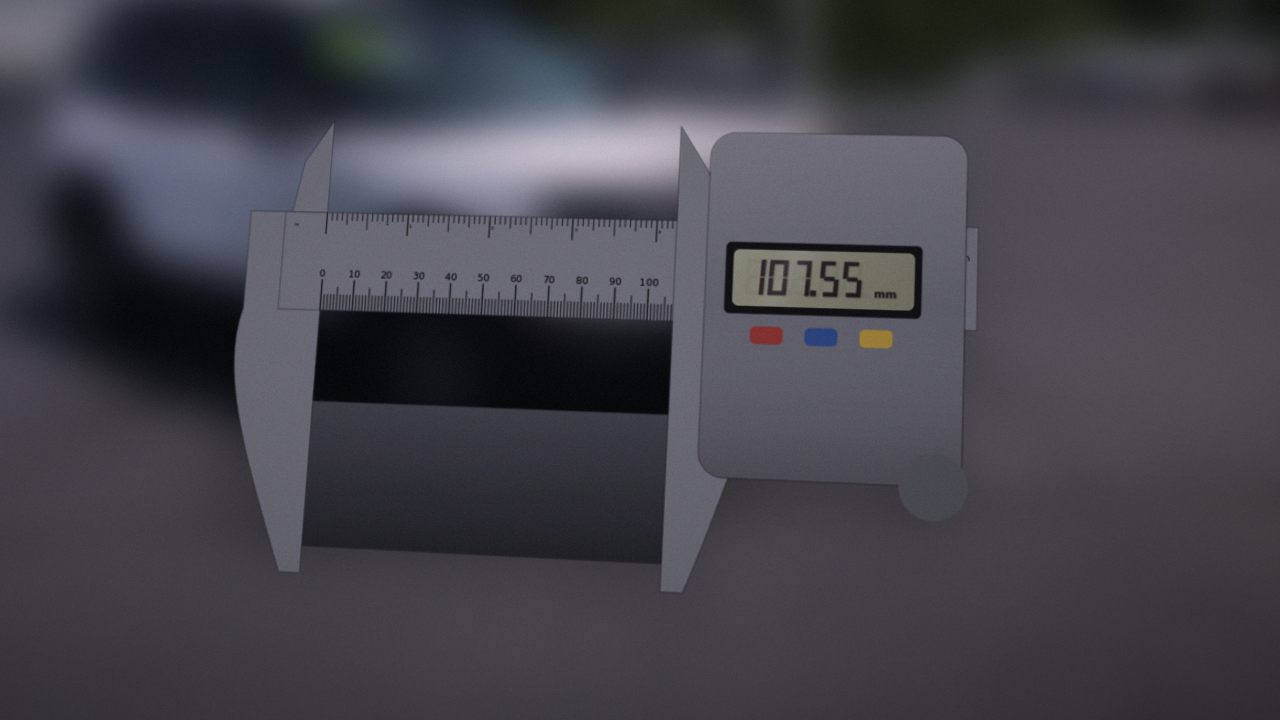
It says 107.55; mm
